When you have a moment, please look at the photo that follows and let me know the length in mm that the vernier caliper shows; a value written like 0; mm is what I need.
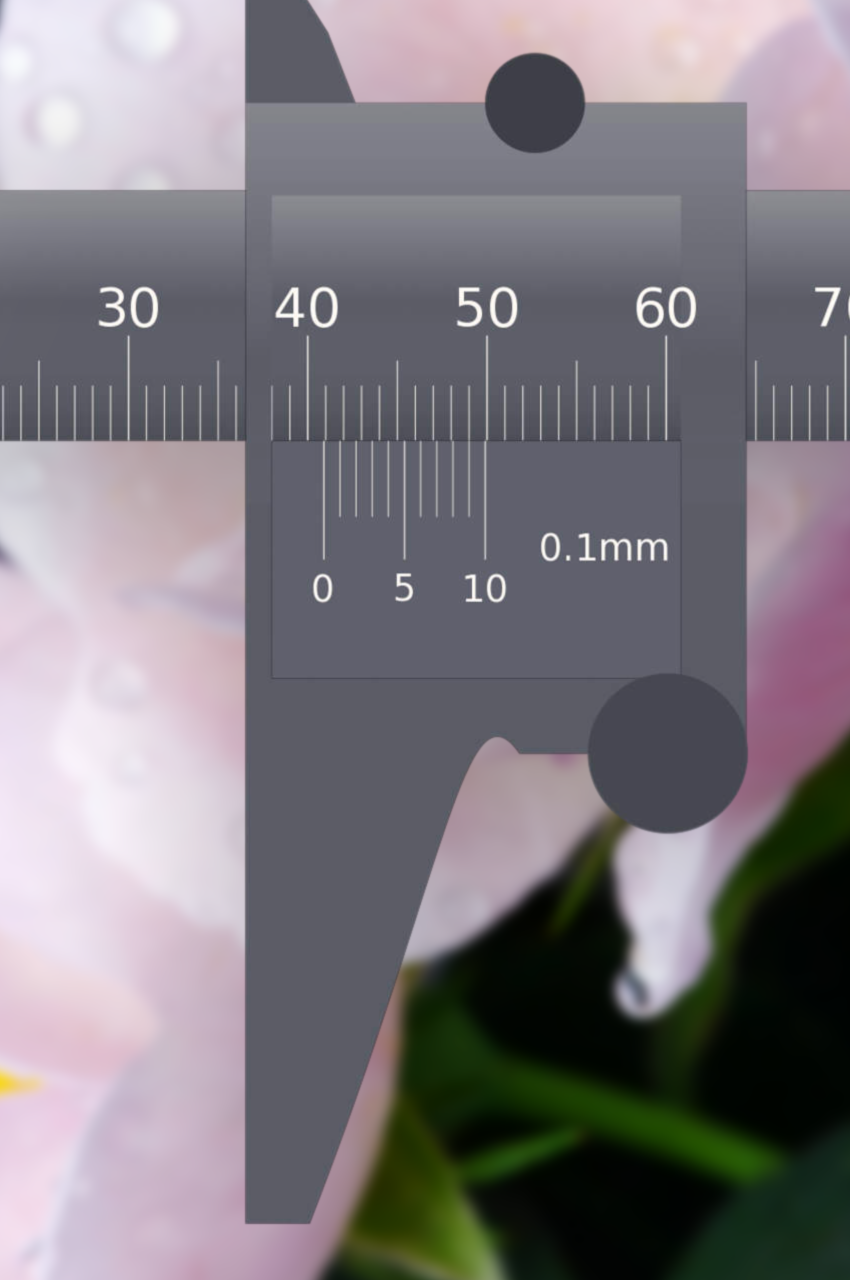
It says 40.9; mm
